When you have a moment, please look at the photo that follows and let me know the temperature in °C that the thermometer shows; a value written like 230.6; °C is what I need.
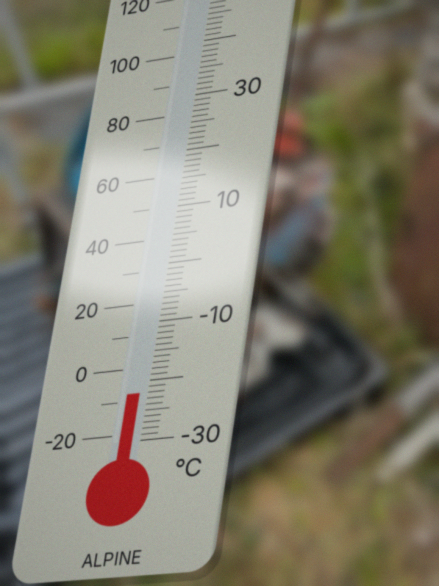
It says -22; °C
